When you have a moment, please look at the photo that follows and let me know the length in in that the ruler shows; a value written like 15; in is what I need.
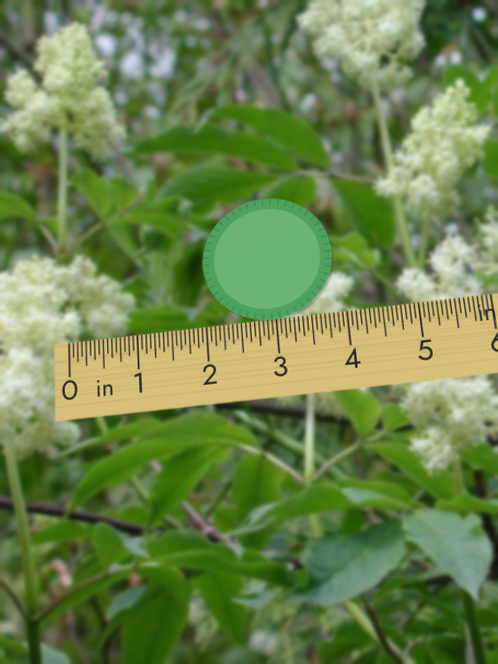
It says 1.875; in
